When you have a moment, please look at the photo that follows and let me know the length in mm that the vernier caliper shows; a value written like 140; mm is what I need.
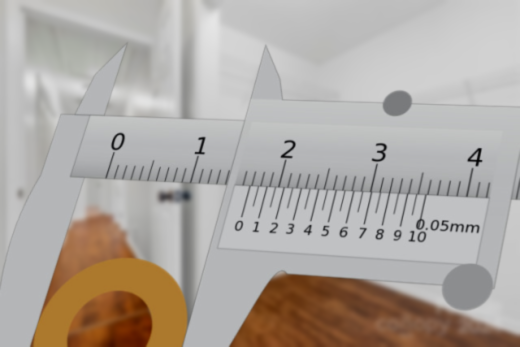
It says 16.8; mm
